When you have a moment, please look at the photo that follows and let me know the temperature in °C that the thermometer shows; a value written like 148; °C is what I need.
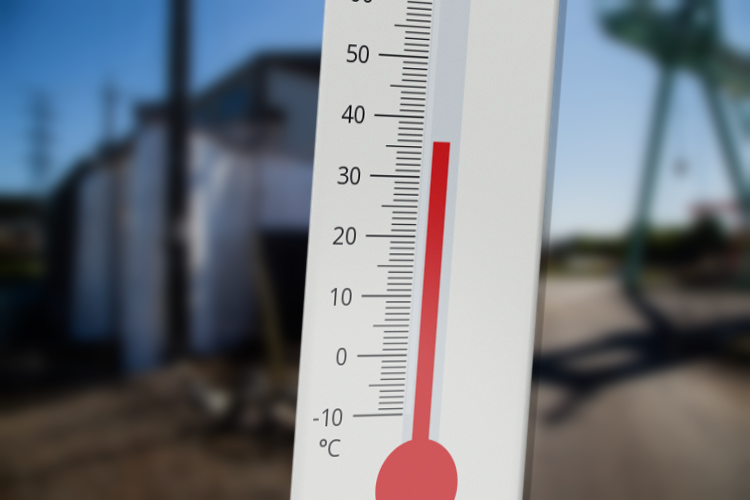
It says 36; °C
